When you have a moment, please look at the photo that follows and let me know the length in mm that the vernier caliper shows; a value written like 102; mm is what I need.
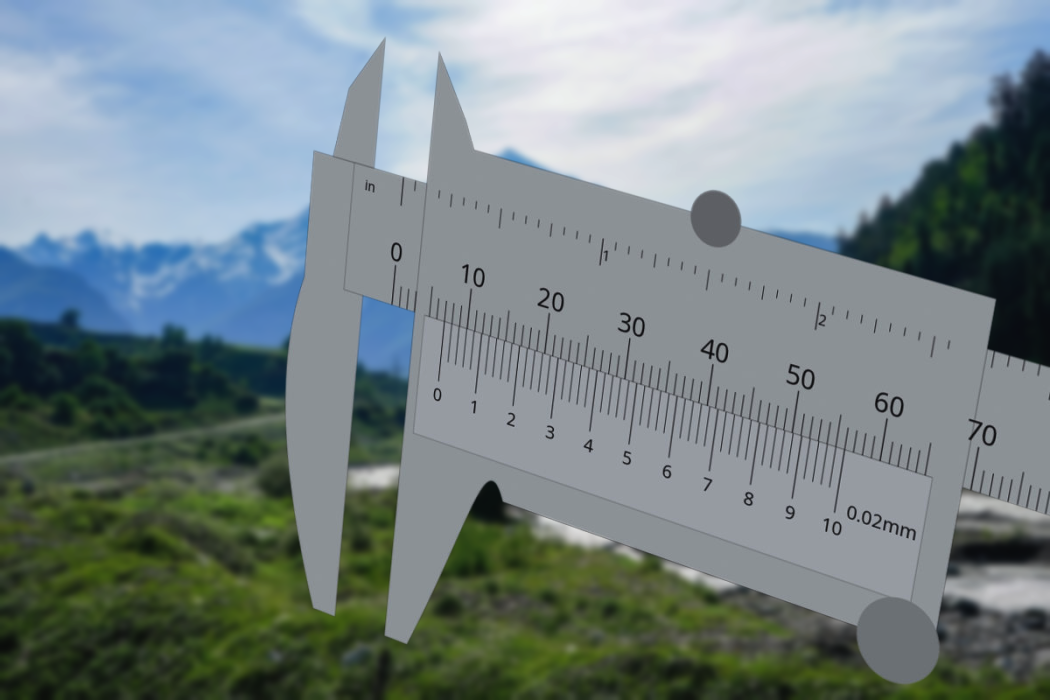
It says 7.0; mm
